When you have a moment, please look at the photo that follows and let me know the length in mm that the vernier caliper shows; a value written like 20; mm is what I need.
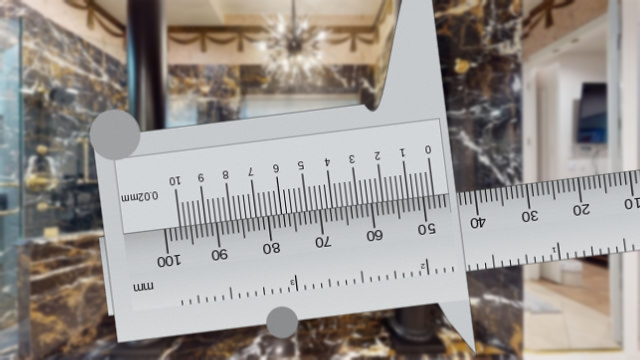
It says 48.0; mm
